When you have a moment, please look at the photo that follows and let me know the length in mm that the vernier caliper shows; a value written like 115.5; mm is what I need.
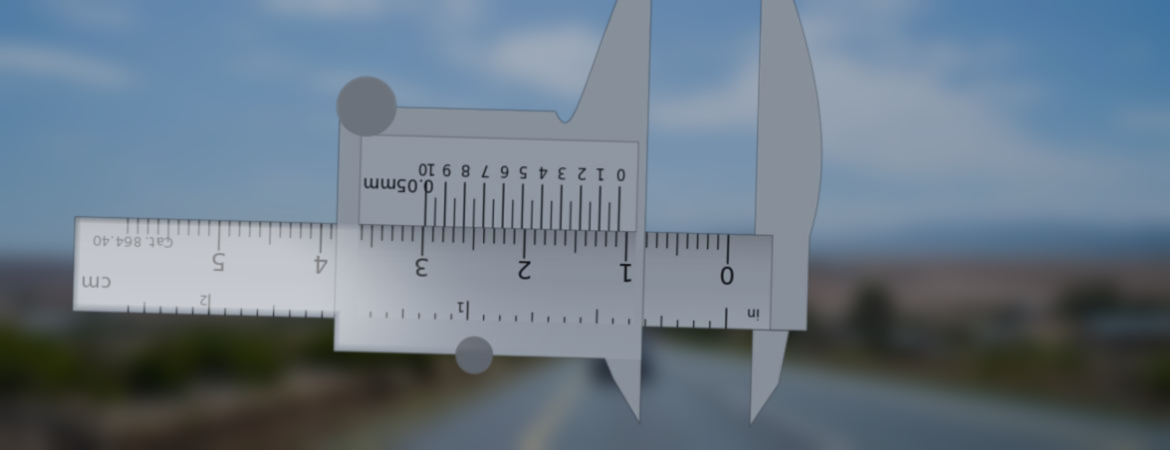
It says 10.8; mm
